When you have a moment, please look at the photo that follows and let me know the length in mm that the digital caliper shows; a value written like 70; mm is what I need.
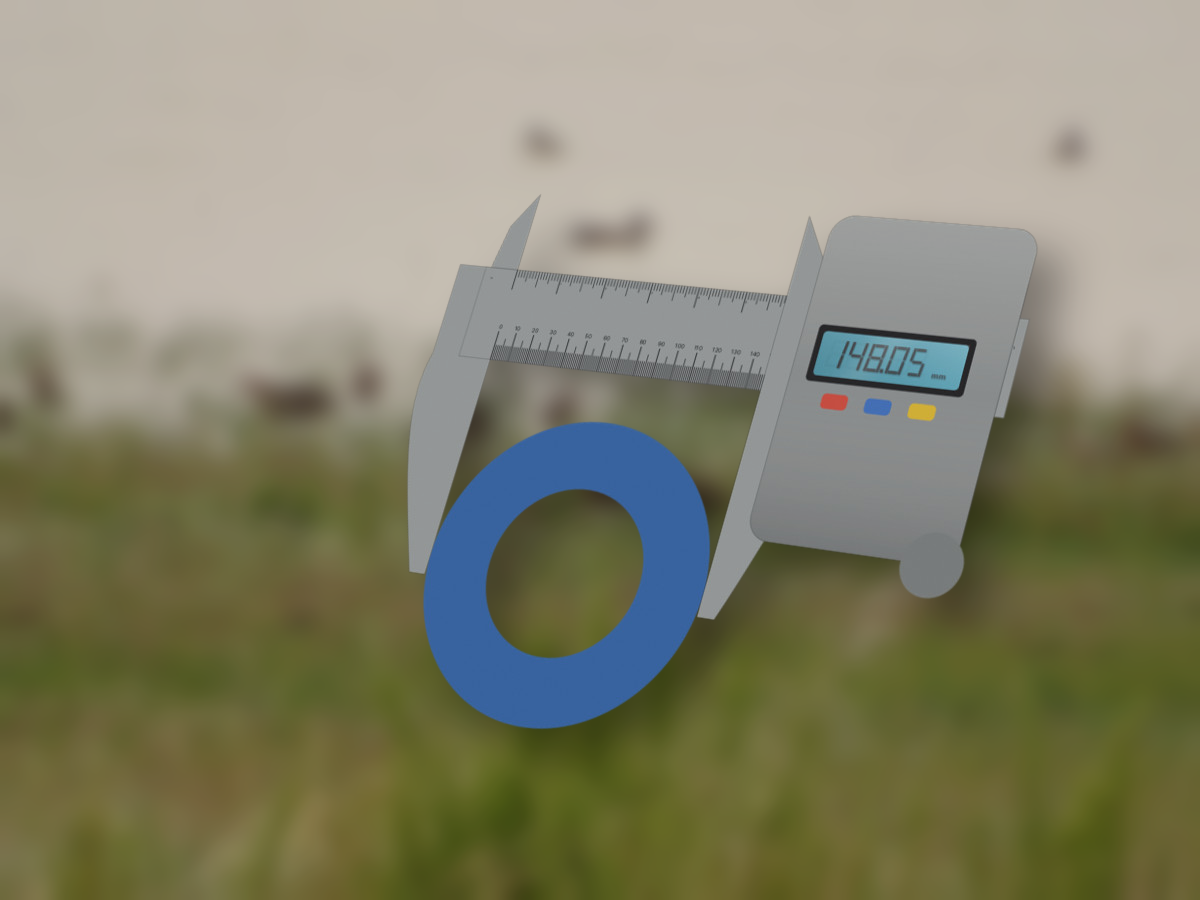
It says 148.05; mm
